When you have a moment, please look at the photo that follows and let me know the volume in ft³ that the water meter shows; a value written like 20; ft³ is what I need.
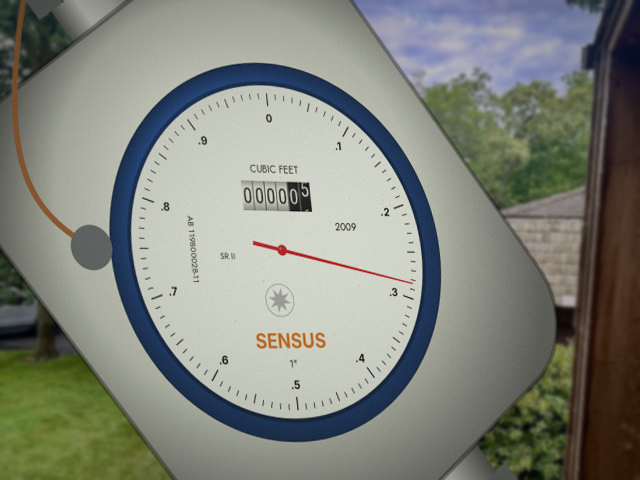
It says 5.28; ft³
